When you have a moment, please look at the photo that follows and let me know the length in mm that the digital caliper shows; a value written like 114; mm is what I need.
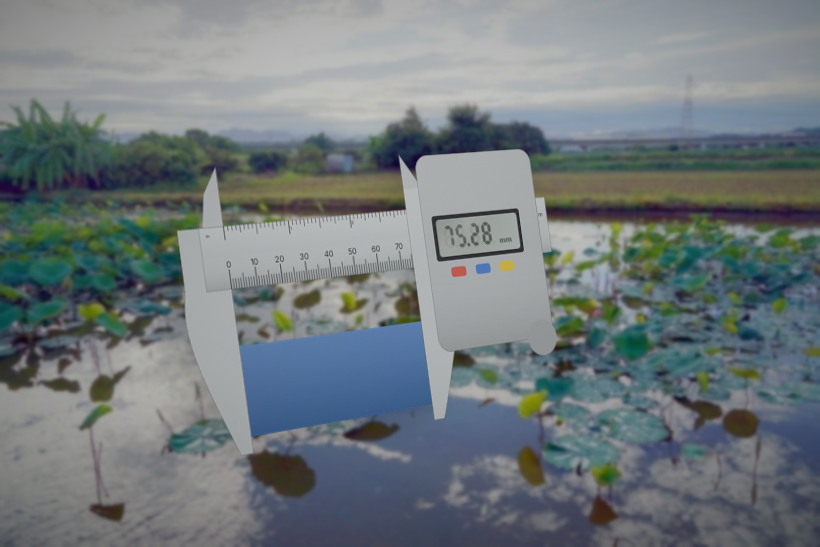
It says 75.28; mm
